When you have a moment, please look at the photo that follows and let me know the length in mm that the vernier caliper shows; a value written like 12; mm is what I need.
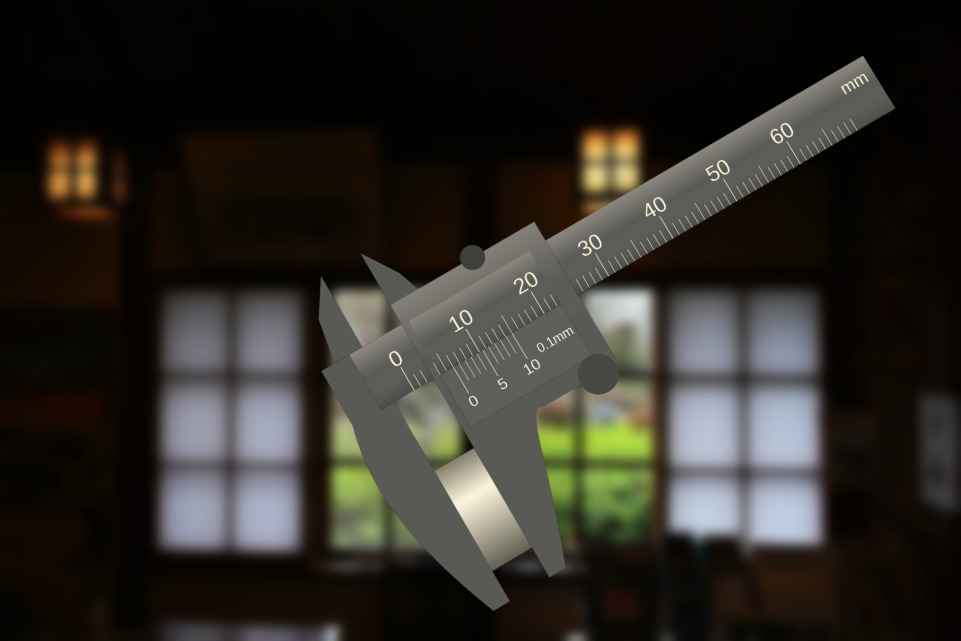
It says 6.0; mm
